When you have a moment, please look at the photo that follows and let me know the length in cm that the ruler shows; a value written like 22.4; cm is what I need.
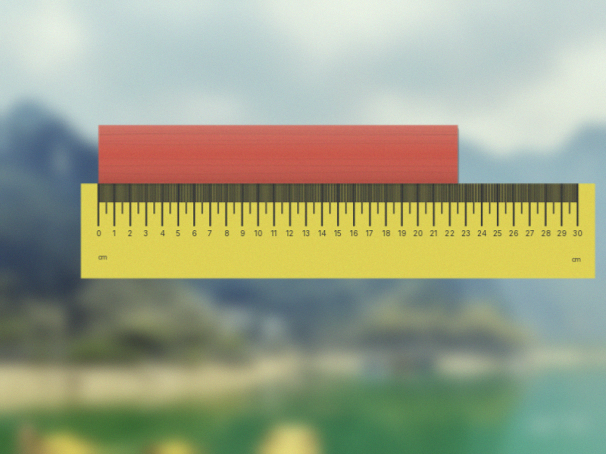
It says 22.5; cm
